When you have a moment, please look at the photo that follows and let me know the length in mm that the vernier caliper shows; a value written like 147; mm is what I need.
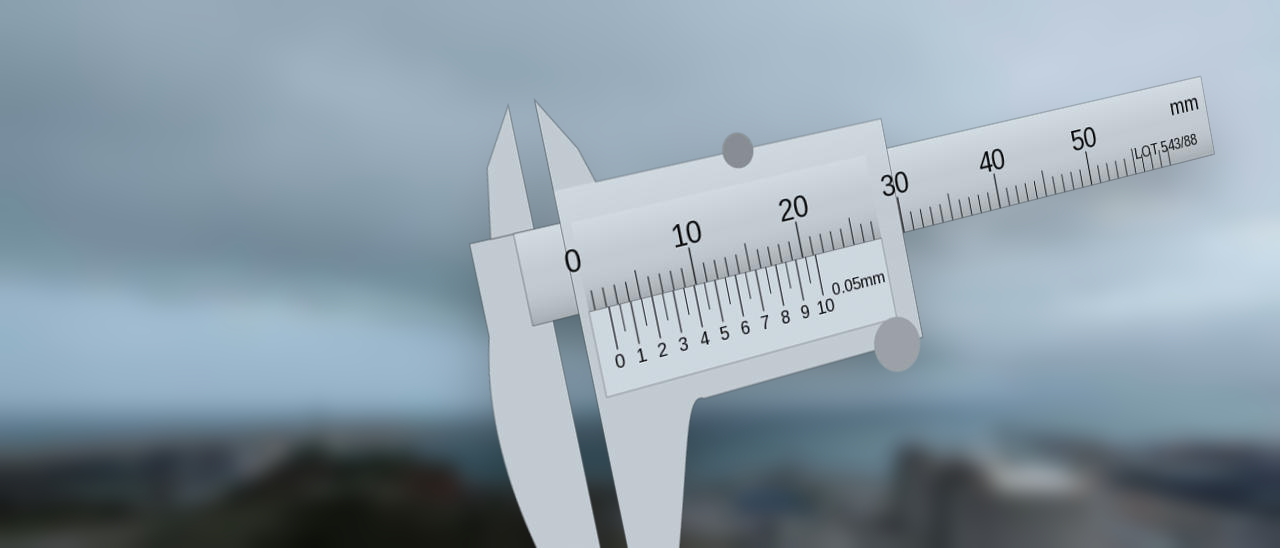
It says 2.2; mm
